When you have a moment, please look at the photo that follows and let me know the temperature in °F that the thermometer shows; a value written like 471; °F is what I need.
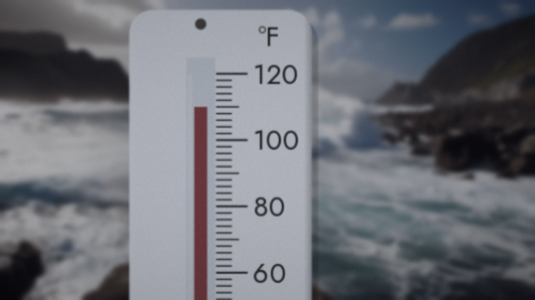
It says 110; °F
